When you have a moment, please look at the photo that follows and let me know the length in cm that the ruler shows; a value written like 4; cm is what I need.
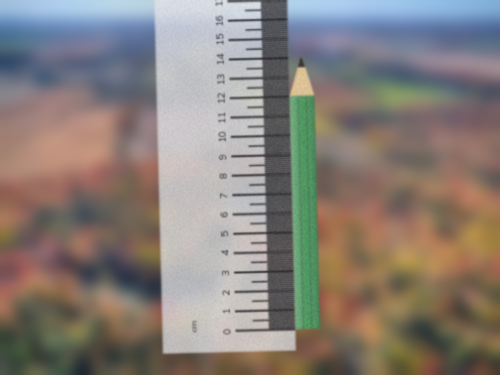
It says 14; cm
